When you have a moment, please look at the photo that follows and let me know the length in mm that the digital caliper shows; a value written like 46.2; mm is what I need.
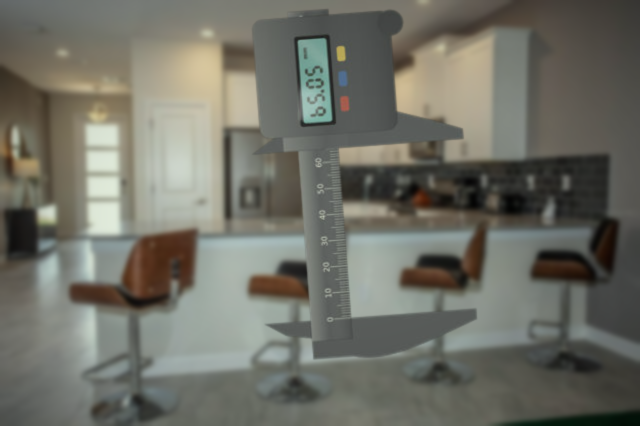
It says 65.05; mm
